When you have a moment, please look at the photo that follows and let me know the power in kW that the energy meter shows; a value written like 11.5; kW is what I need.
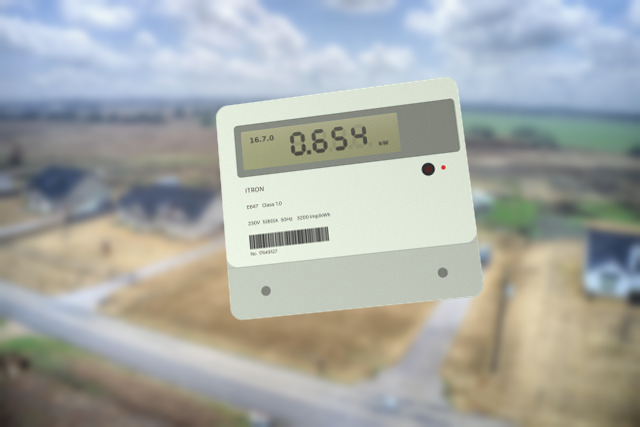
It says 0.654; kW
